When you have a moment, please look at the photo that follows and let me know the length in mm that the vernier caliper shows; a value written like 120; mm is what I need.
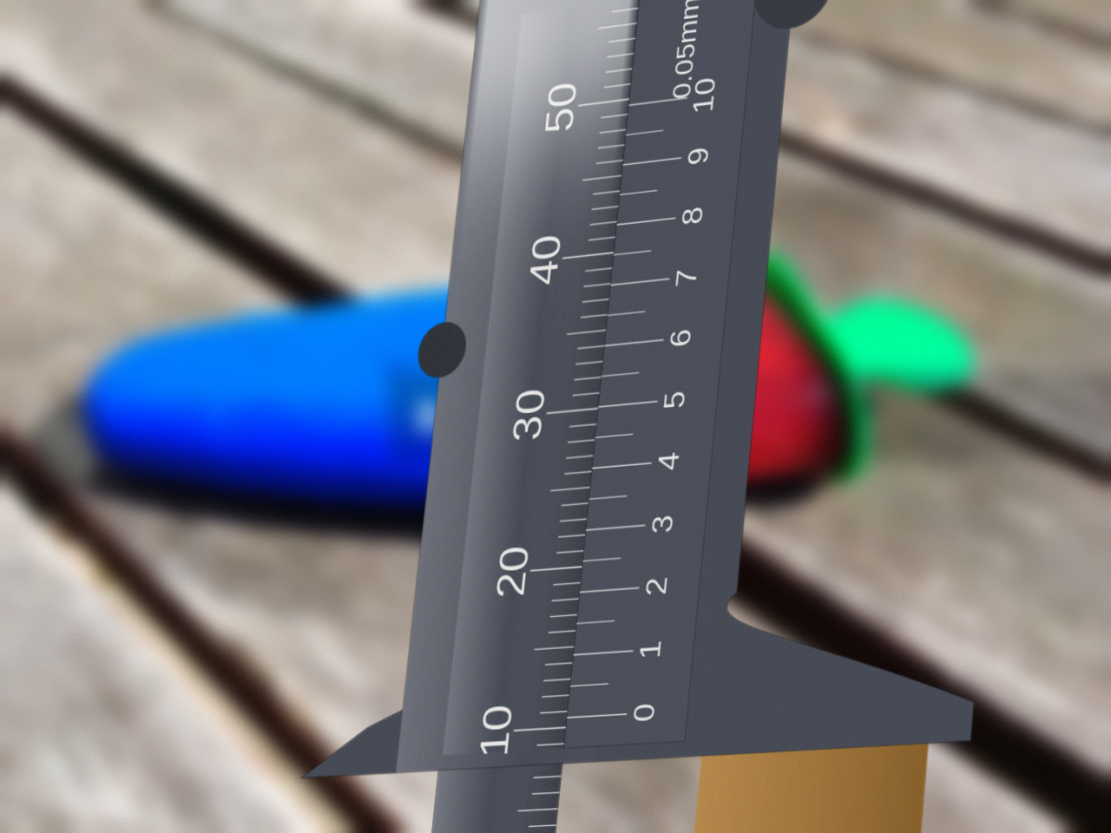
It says 10.6; mm
